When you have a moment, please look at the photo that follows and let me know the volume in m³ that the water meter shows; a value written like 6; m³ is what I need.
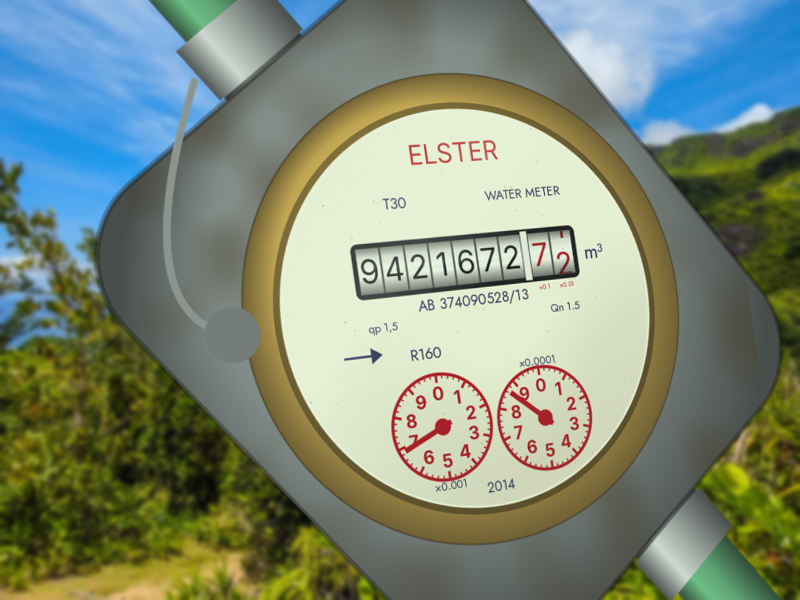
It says 9421672.7168; m³
